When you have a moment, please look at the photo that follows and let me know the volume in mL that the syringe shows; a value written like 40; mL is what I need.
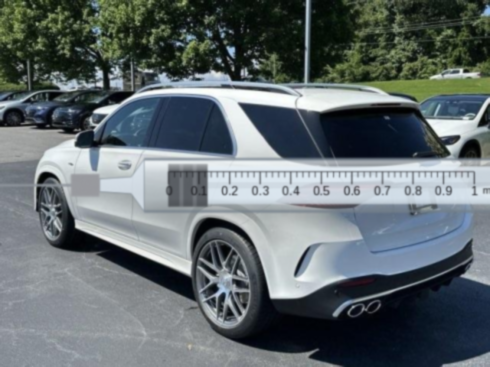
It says 0; mL
